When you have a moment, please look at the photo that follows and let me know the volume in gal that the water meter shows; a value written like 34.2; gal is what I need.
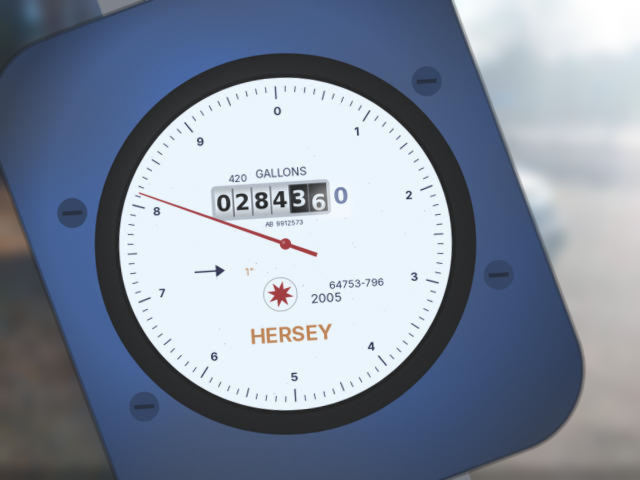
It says 284358.1; gal
